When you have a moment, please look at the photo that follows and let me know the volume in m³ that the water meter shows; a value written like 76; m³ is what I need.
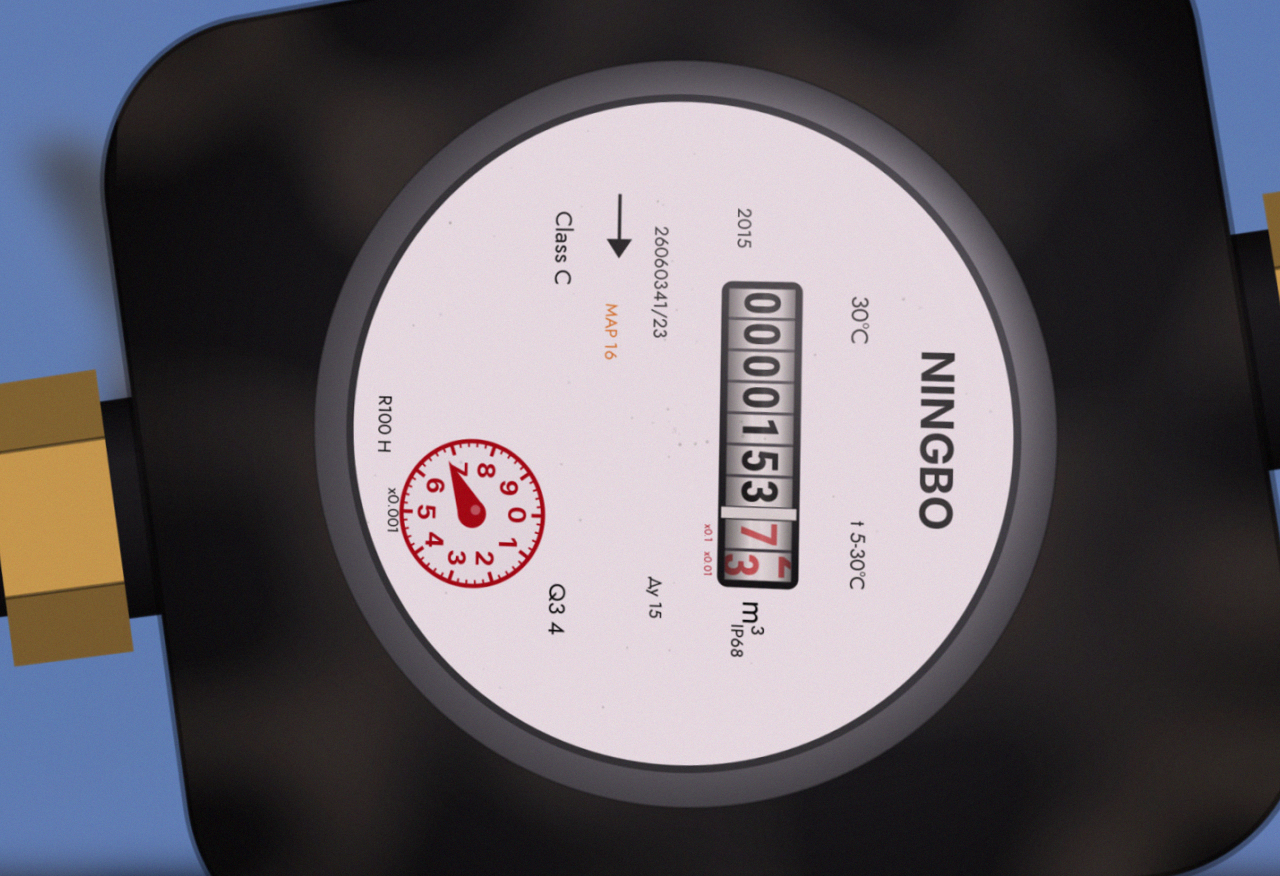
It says 153.726; m³
